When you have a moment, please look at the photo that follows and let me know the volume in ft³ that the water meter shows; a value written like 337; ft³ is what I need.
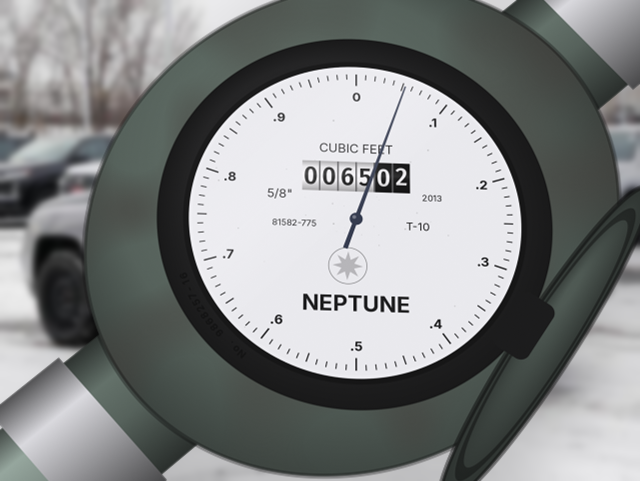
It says 6502.05; ft³
